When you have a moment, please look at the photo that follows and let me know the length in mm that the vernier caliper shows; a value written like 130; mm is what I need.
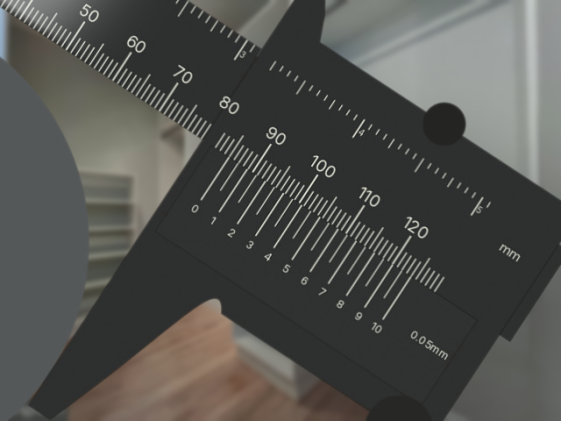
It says 85.0; mm
